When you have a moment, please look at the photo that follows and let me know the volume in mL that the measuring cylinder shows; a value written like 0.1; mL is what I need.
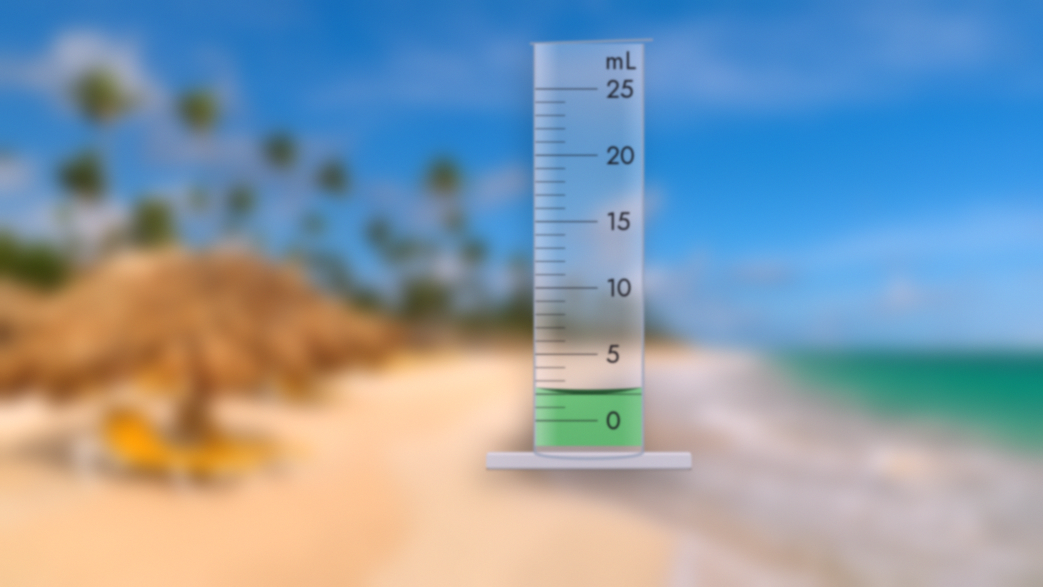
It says 2; mL
